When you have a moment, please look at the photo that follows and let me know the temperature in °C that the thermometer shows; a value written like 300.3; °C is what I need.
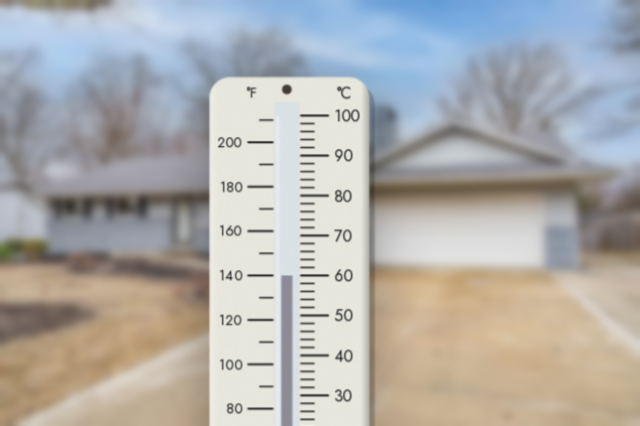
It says 60; °C
